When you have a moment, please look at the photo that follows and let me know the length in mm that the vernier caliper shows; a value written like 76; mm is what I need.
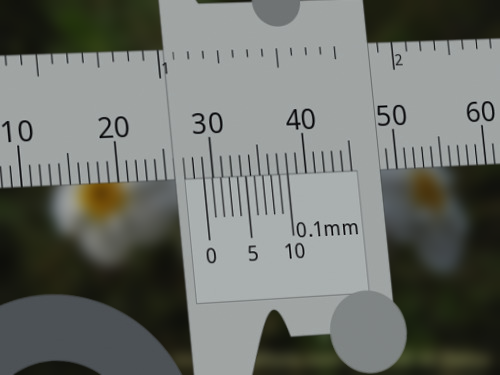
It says 29.0; mm
